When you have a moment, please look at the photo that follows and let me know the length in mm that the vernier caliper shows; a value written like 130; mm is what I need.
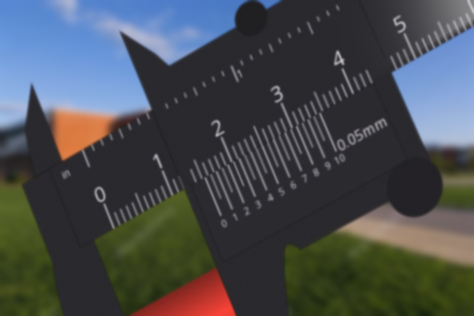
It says 15.5; mm
